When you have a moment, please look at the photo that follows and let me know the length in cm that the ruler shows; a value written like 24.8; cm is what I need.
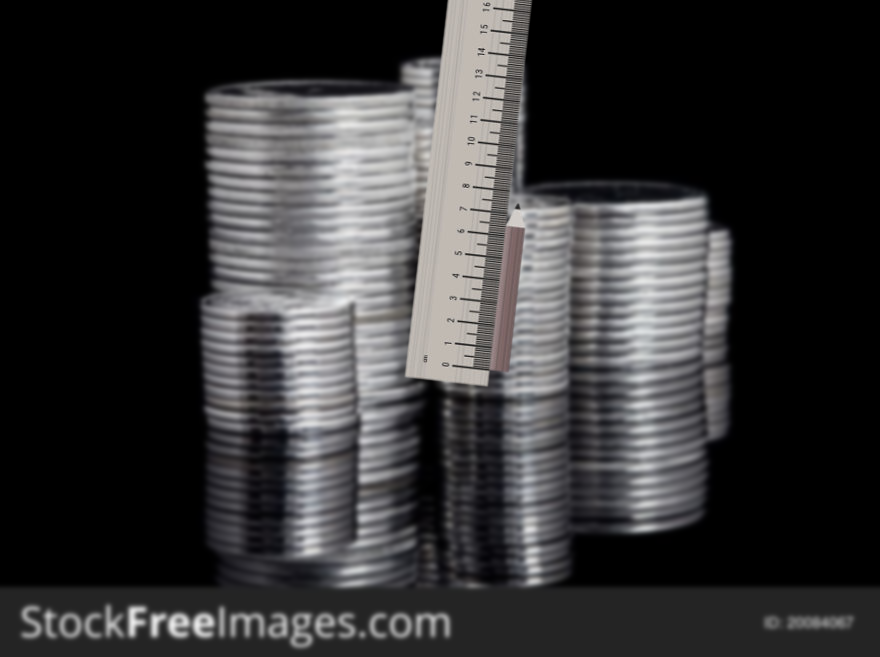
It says 7.5; cm
